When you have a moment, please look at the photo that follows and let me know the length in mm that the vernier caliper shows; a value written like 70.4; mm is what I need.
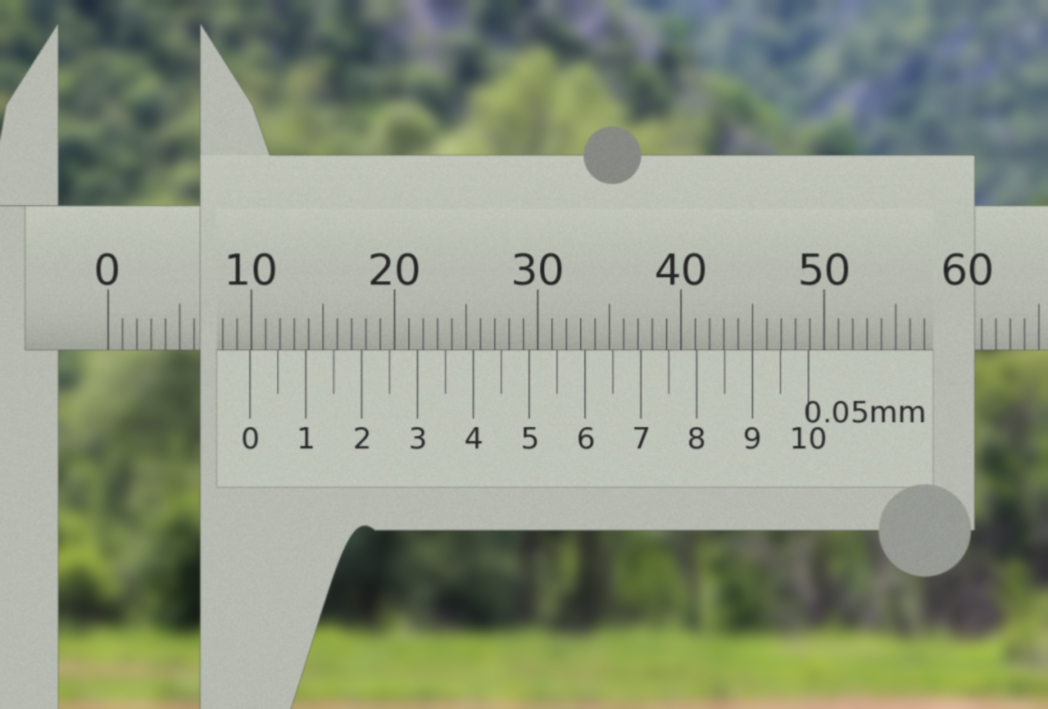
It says 9.9; mm
